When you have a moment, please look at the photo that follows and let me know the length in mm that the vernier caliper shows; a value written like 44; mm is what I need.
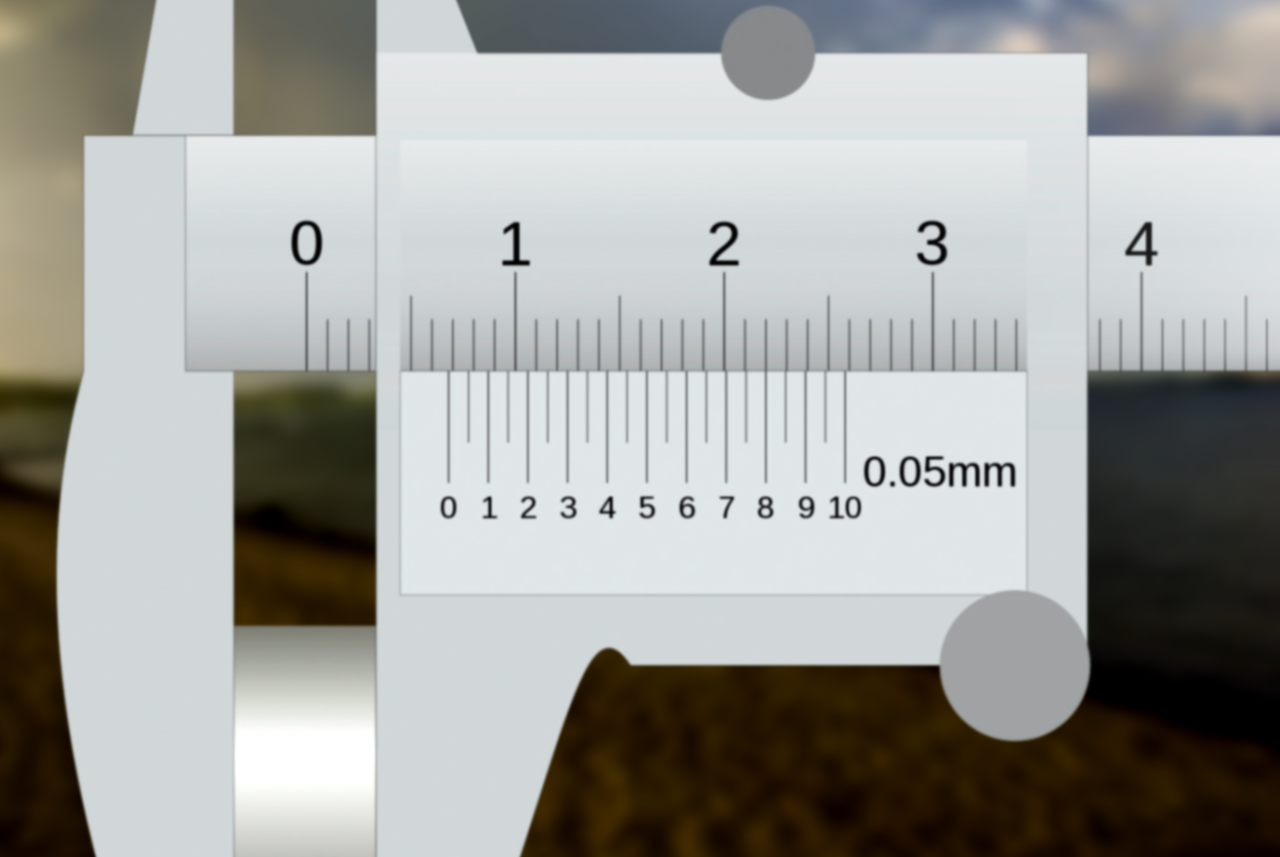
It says 6.8; mm
